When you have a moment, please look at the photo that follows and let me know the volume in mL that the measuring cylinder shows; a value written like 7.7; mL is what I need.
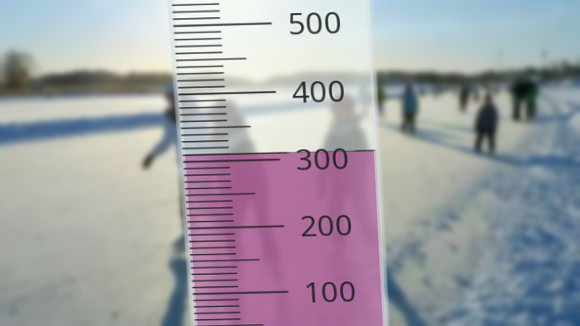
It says 310; mL
